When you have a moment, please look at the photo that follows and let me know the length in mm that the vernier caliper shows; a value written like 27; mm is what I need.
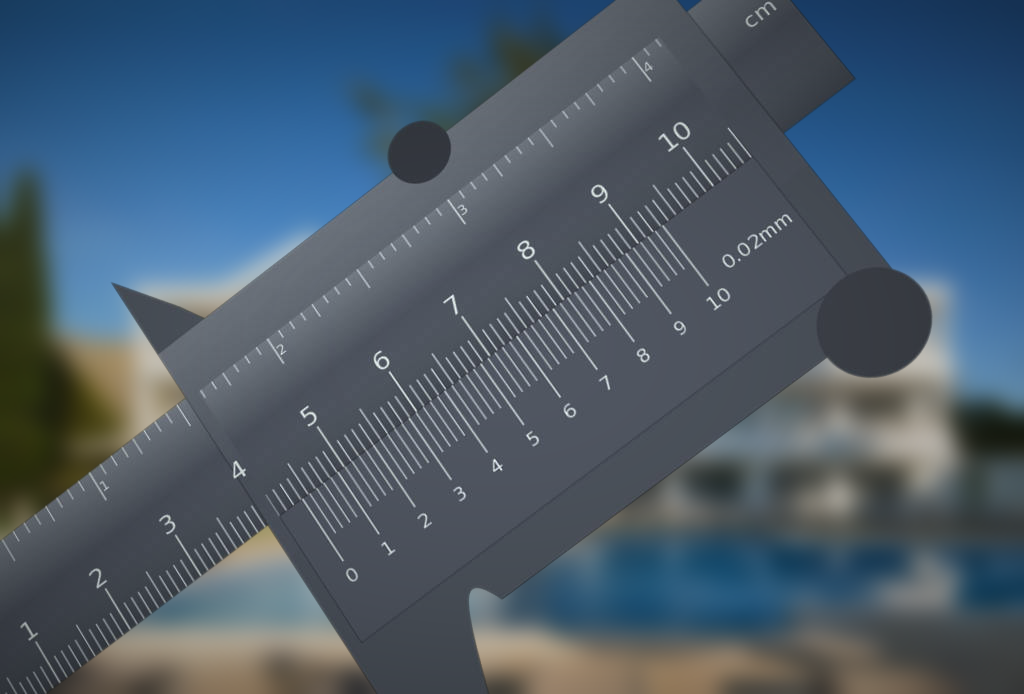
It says 44.2; mm
